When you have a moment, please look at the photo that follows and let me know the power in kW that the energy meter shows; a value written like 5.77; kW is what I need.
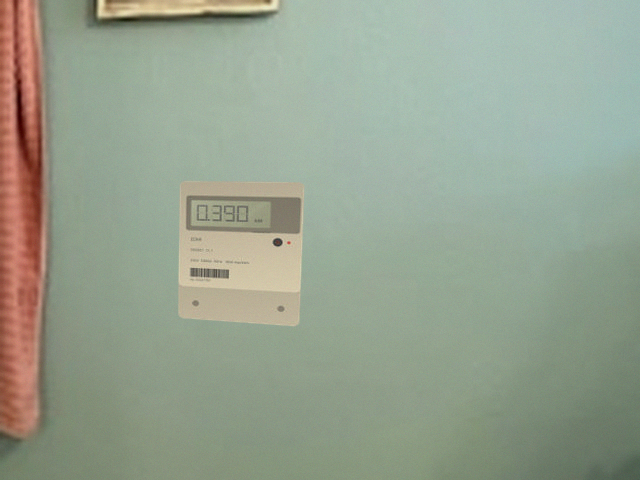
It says 0.390; kW
